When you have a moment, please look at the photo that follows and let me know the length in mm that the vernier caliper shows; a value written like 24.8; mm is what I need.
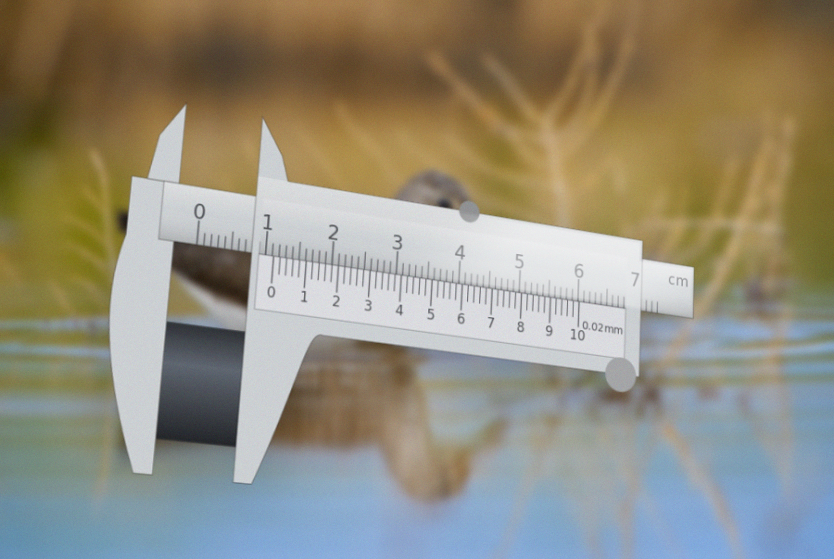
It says 11.2; mm
